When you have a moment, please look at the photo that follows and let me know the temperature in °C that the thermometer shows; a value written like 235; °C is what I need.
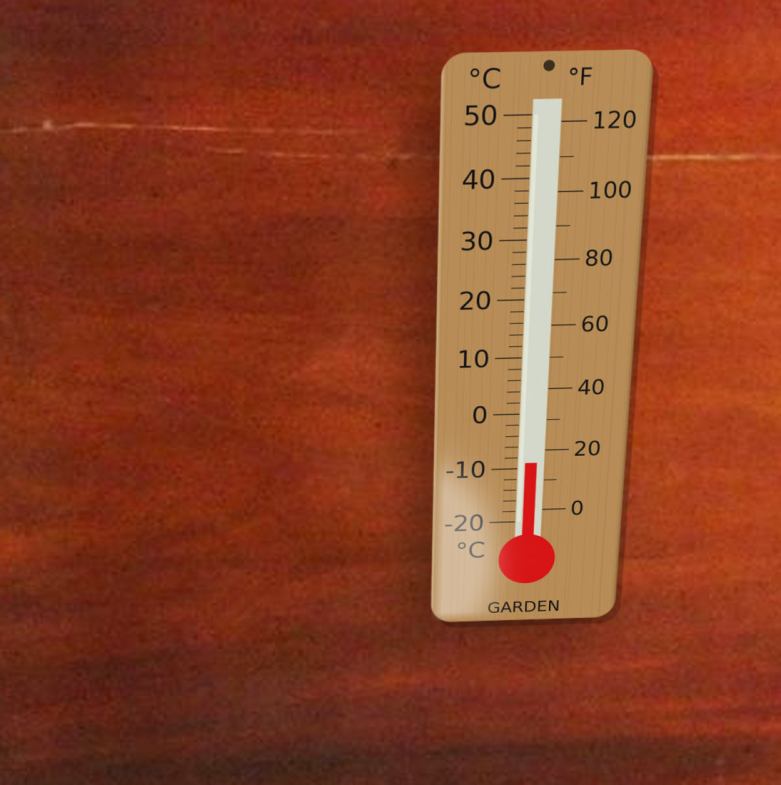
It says -9; °C
